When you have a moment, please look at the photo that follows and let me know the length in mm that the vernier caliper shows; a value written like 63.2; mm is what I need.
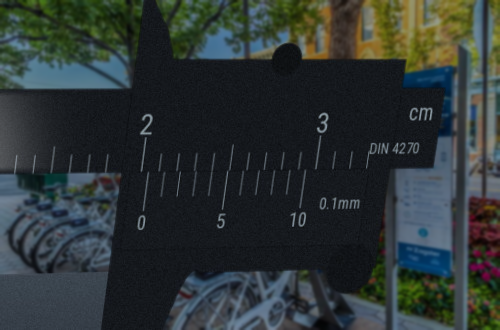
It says 20.4; mm
